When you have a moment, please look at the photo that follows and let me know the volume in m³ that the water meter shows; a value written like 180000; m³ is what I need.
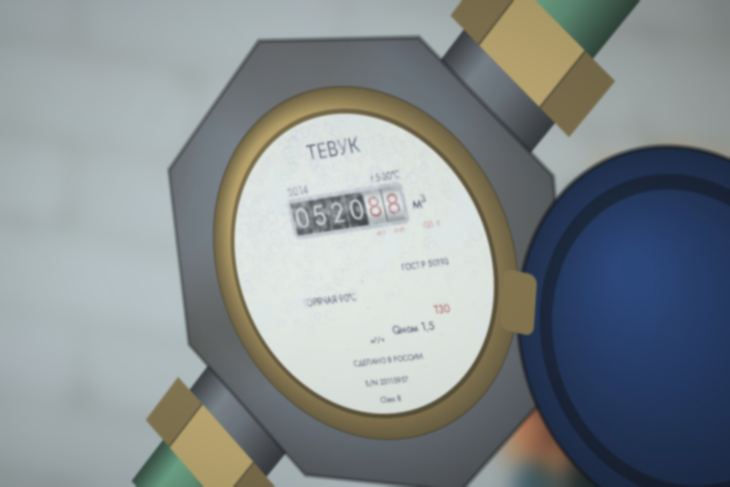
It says 520.88; m³
